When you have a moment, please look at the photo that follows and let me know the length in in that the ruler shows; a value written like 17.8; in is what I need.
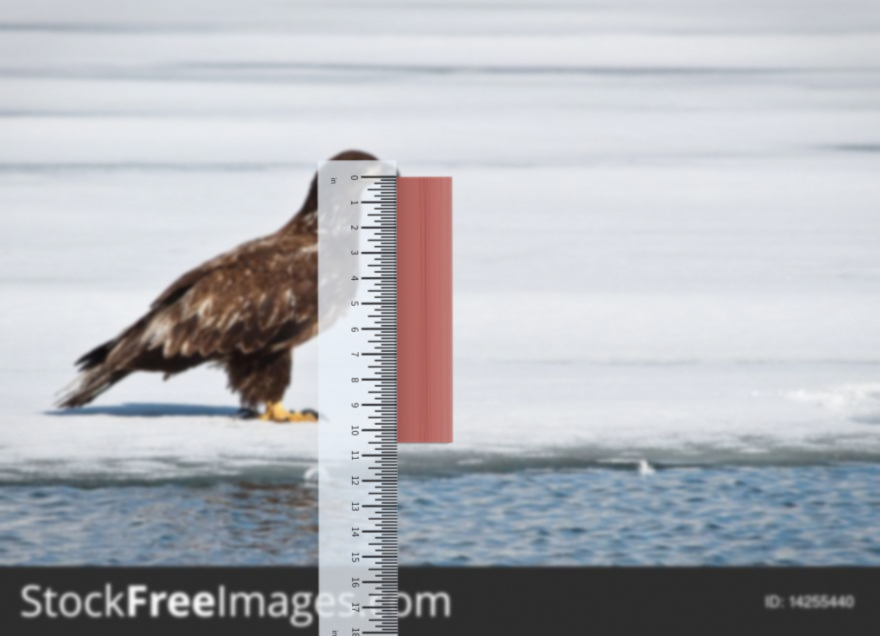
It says 10.5; in
